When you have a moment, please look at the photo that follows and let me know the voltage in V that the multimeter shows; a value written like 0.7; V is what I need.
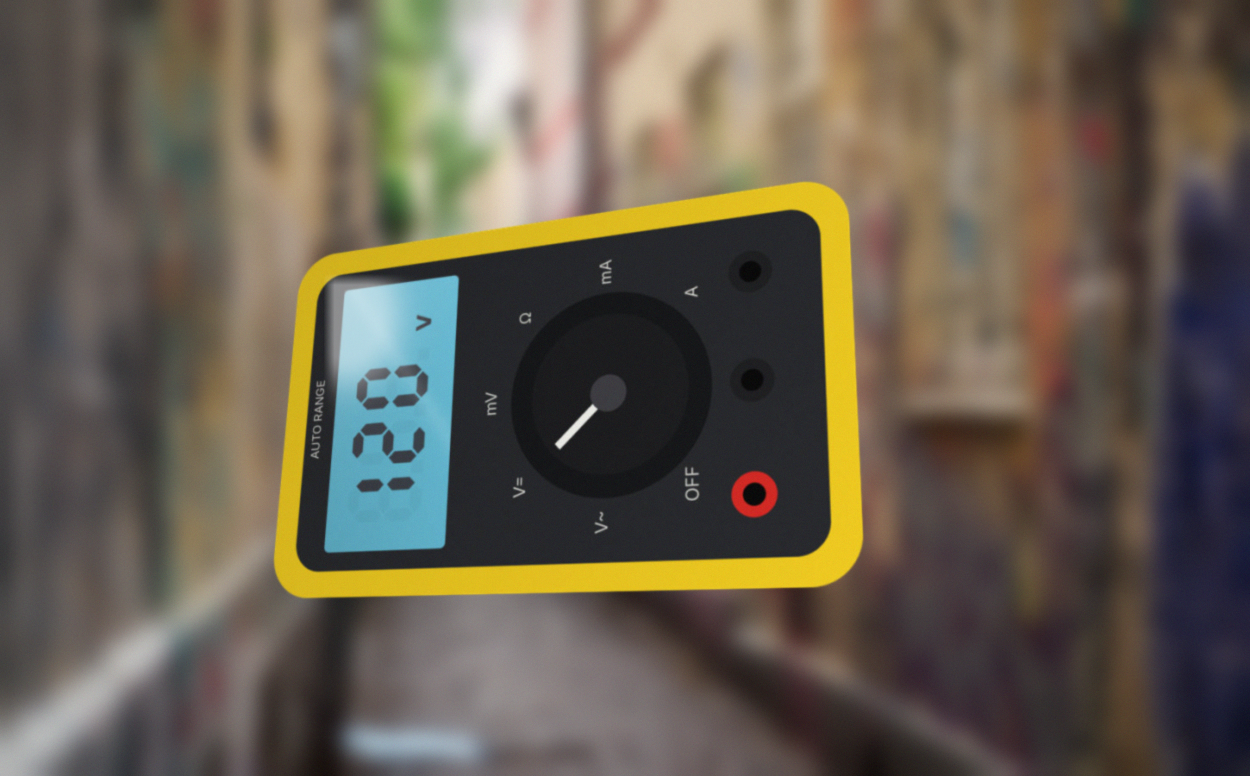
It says 120; V
